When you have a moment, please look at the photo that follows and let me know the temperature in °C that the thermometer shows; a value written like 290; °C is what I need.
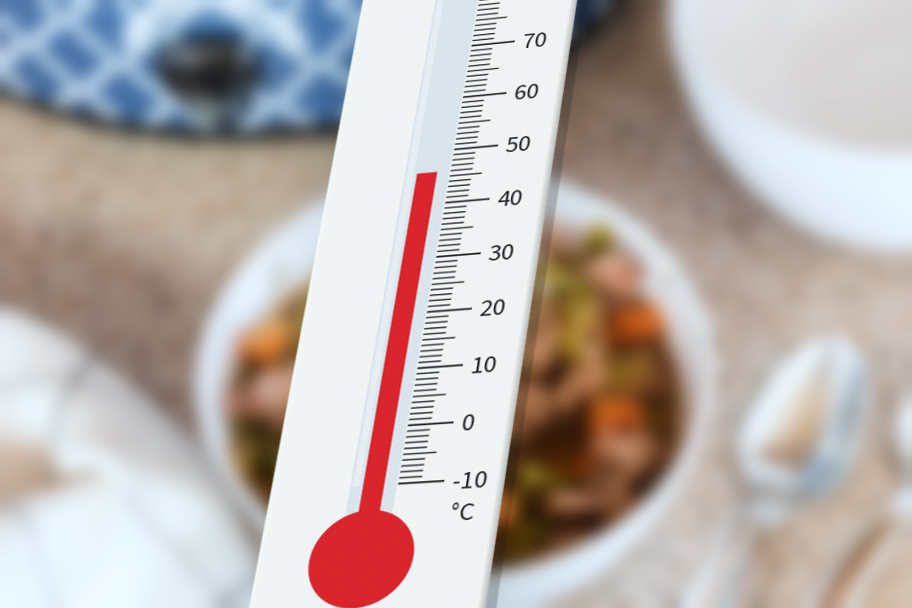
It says 46; °C
